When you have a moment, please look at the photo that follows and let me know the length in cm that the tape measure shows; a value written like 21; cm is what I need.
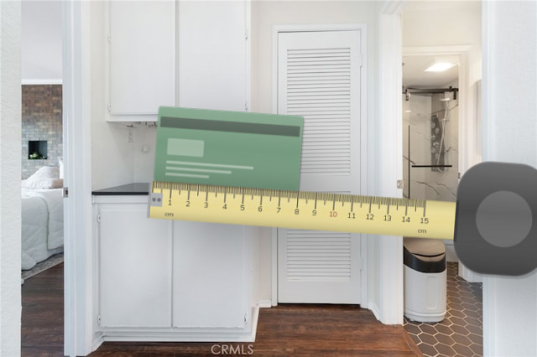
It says 8; cm
